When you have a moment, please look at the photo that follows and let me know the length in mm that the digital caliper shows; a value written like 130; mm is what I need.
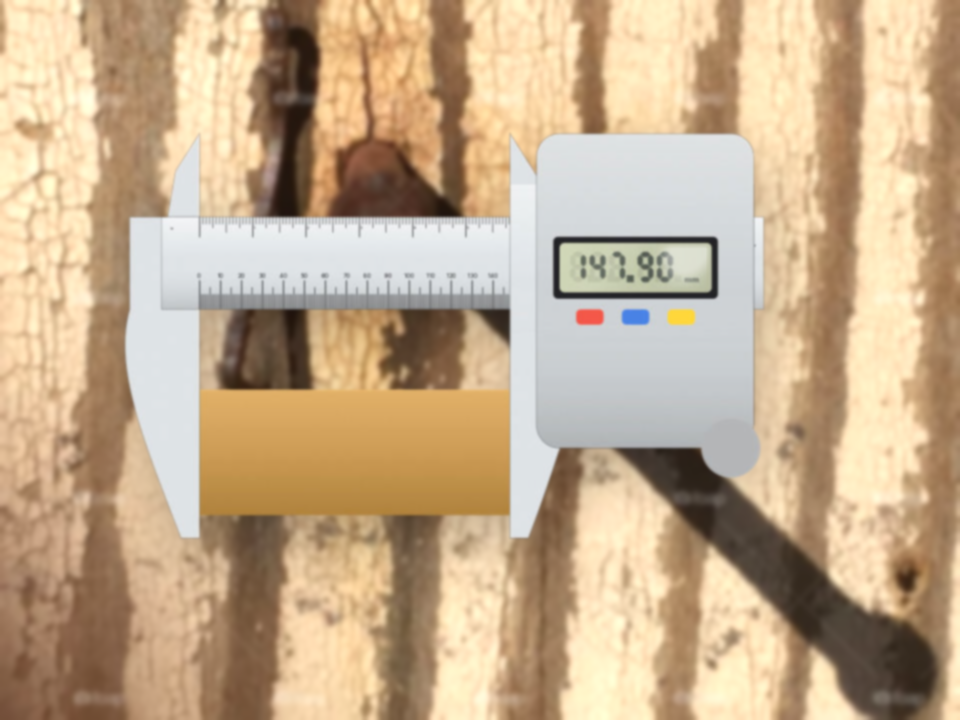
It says 147.90; mm
